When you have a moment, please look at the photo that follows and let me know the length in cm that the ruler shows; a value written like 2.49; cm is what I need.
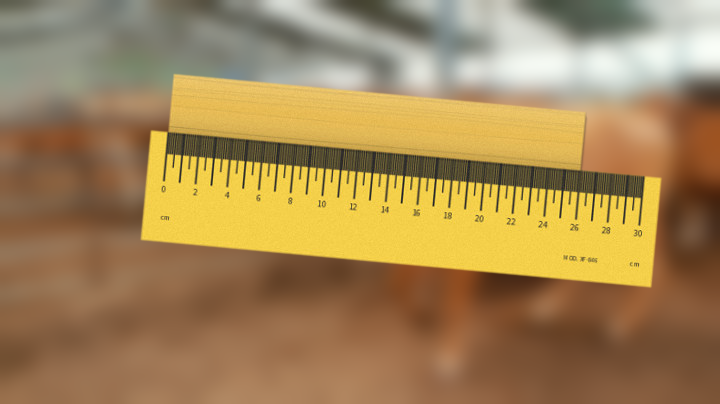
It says 26; cm
